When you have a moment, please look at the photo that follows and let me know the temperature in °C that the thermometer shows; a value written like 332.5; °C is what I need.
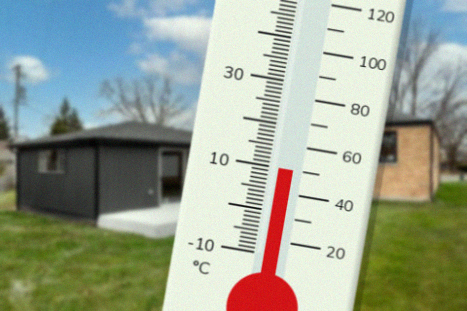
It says 10; °C
